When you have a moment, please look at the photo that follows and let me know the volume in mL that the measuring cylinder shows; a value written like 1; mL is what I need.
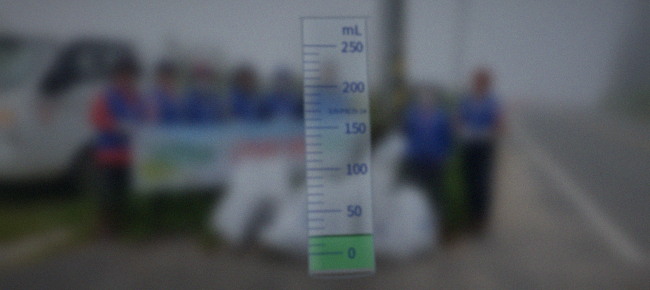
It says 20; mL
